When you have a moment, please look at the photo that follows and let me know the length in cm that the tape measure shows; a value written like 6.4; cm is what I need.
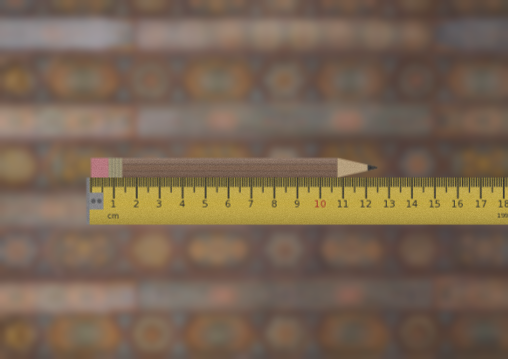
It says 12.5; cm
